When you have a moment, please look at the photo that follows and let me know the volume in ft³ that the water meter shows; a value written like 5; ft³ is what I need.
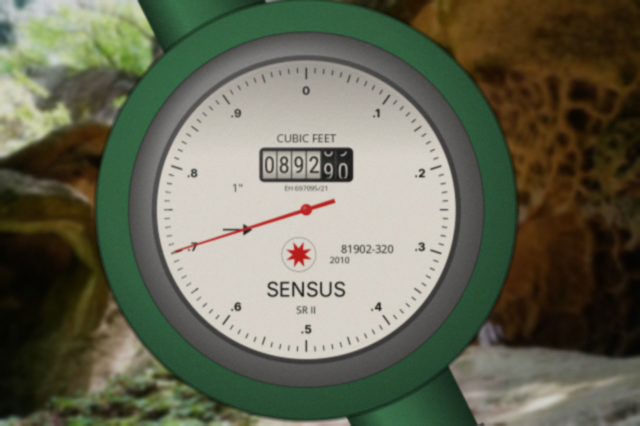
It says 89289.70; ft³
